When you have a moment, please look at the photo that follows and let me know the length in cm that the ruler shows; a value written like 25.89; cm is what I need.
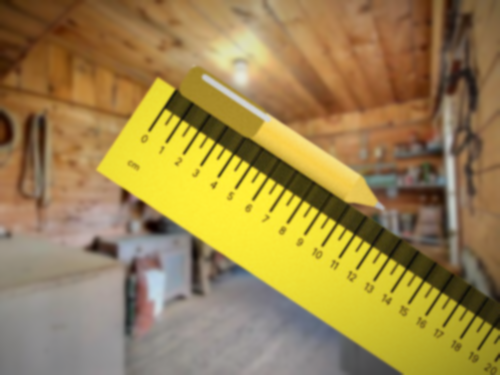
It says 11.5; cm
